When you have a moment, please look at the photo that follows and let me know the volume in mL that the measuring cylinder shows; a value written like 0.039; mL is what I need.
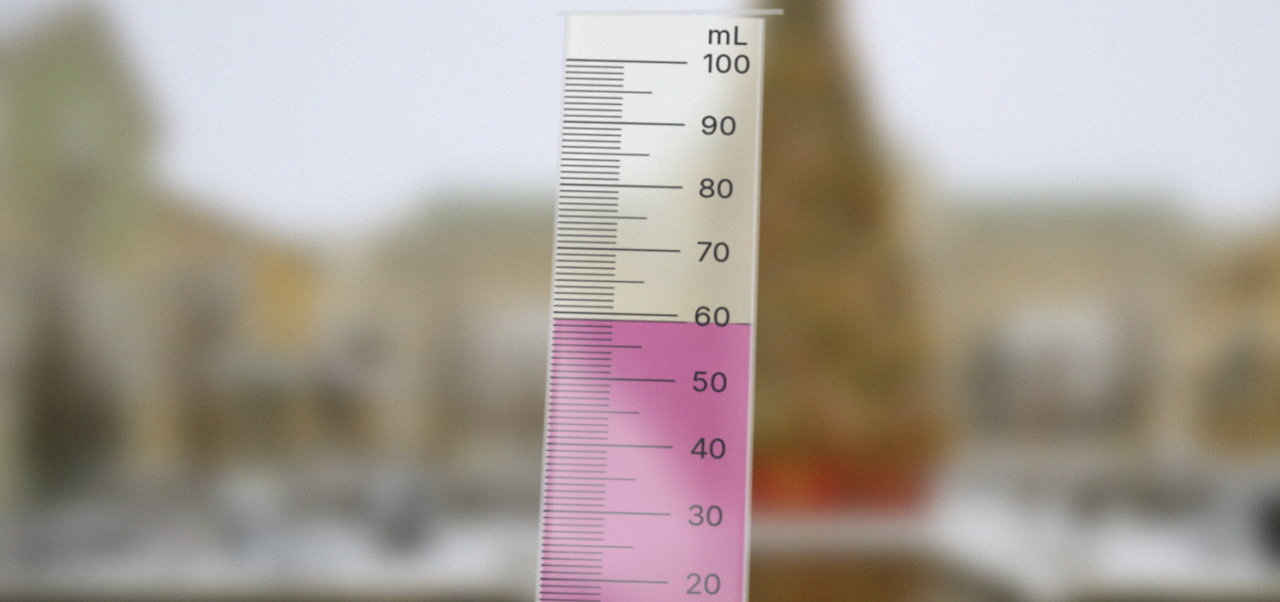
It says 59; mL
